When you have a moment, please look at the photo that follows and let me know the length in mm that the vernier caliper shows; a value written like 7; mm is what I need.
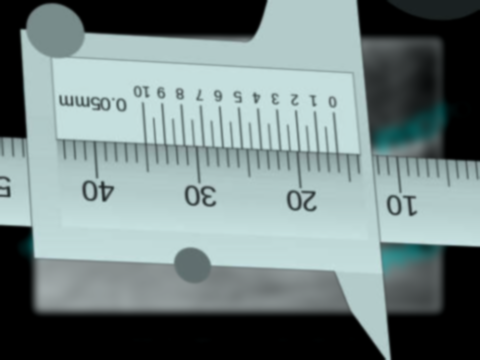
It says 16.0; mm
